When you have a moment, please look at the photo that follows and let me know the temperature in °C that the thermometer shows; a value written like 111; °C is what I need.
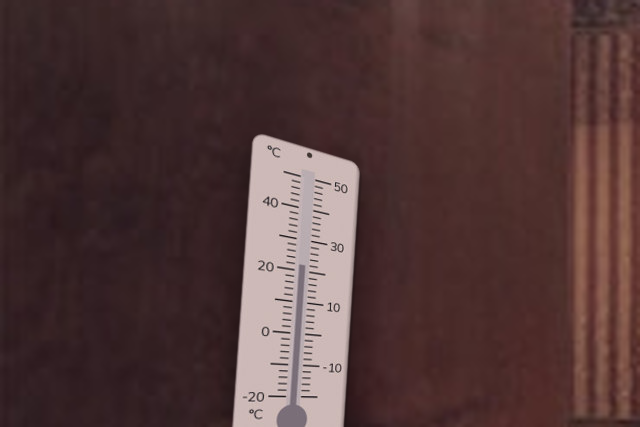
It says 22; °C
